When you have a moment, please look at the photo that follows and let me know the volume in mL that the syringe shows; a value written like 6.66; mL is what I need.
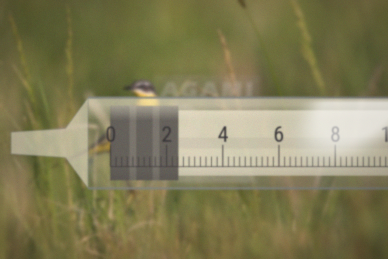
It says 0; mL
